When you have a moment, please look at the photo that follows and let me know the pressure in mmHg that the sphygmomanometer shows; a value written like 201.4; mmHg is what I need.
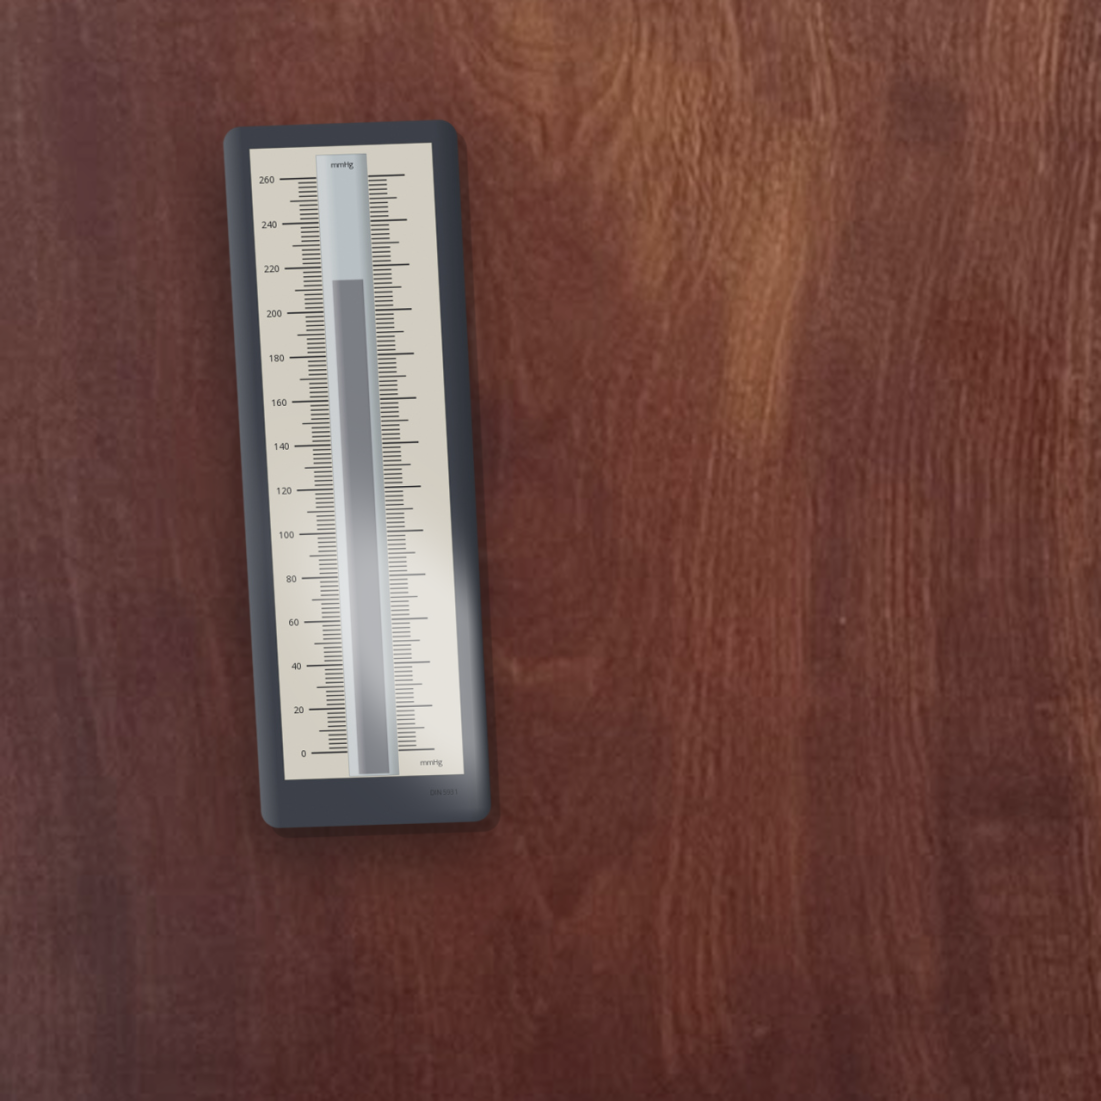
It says 214; mmHg
